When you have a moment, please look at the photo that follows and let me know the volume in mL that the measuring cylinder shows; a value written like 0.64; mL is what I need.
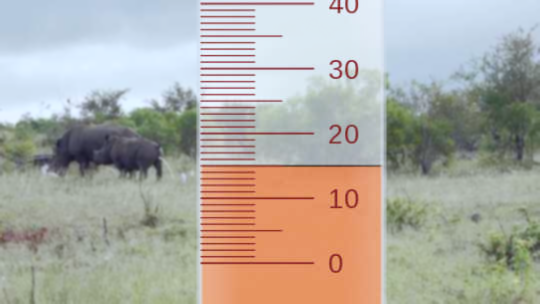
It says 15; mL
